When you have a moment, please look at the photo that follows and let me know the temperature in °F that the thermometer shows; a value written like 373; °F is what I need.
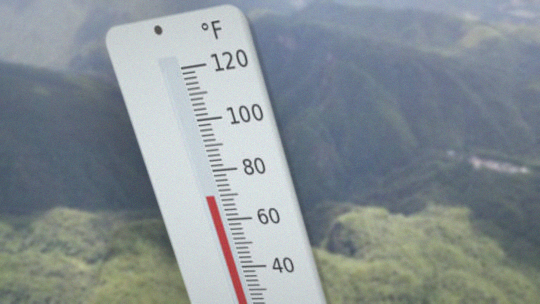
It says 70; °F
